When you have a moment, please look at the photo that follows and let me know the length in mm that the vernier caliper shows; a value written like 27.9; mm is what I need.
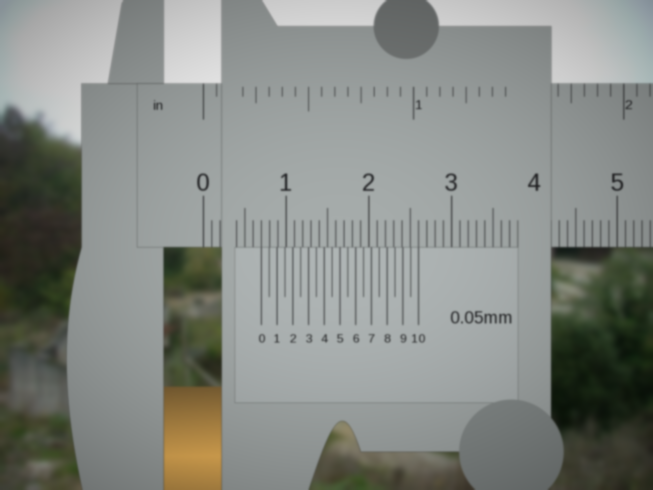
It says 7.0; mm
